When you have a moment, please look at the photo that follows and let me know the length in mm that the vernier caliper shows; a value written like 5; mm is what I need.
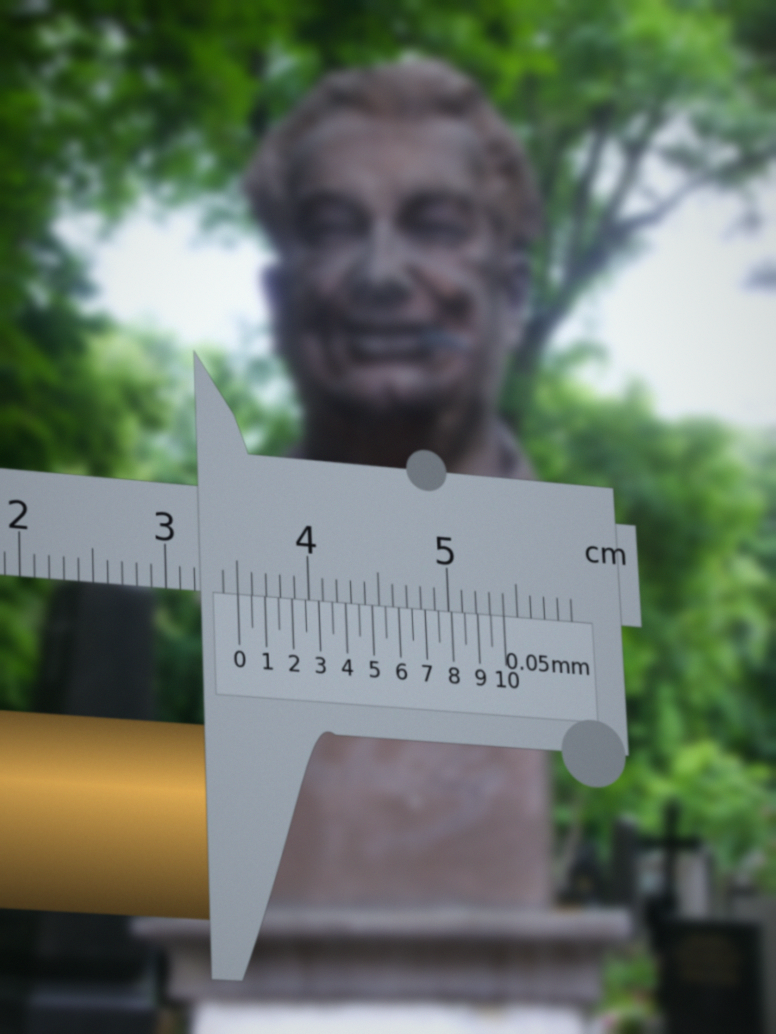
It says 35.0; mm
